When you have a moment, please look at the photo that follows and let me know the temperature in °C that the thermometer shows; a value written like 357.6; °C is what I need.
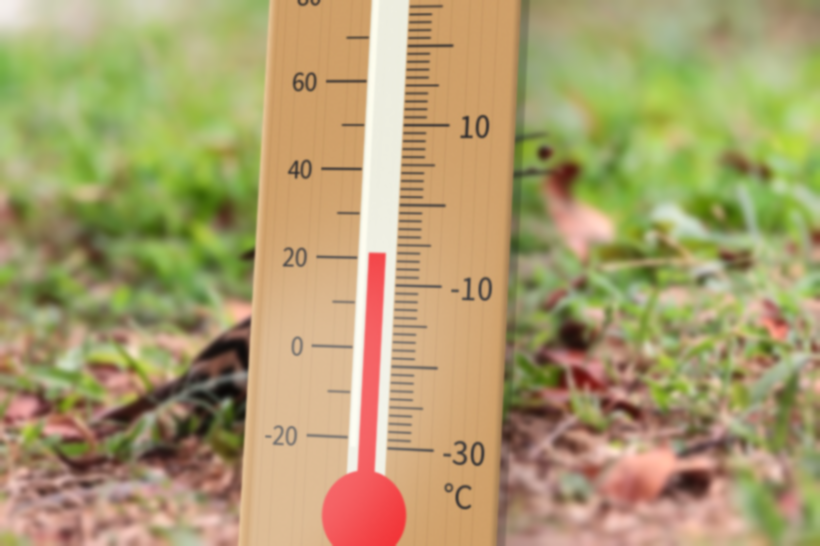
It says -6; °C
